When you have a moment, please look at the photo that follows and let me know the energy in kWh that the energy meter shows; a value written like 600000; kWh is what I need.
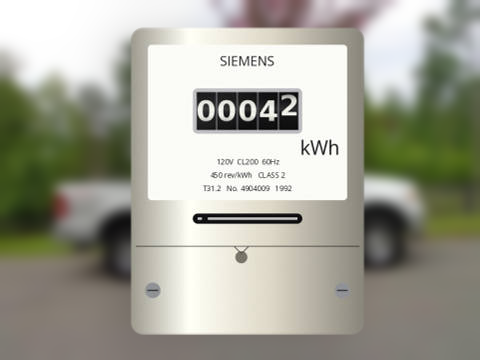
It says 42; kWh
